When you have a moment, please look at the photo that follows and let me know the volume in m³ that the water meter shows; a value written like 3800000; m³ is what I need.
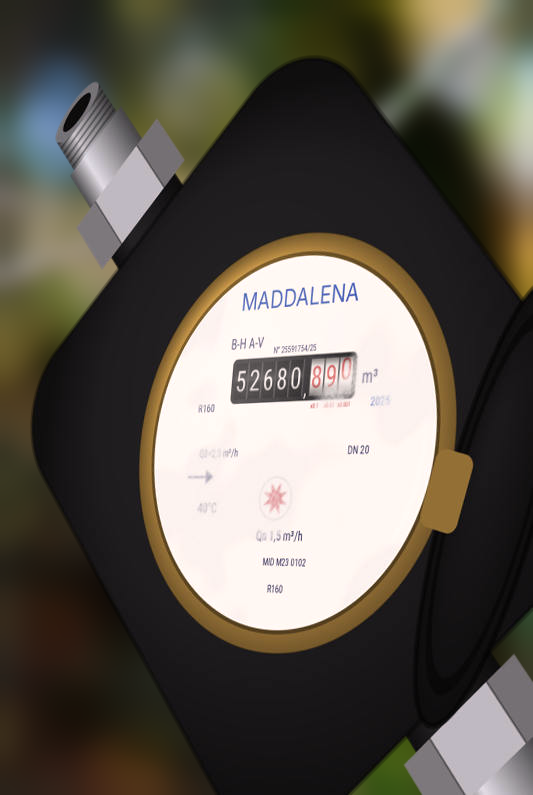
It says 52680.890; m³
